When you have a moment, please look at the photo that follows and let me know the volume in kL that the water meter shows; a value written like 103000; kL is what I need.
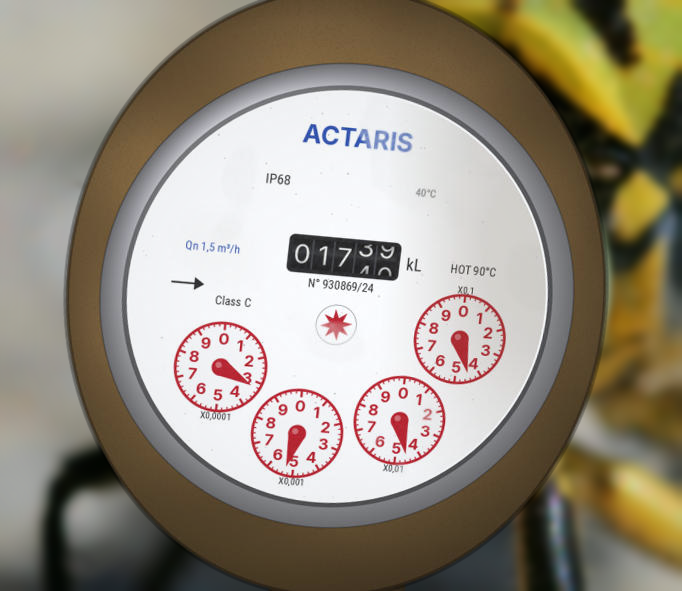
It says 1739.4453; kL
